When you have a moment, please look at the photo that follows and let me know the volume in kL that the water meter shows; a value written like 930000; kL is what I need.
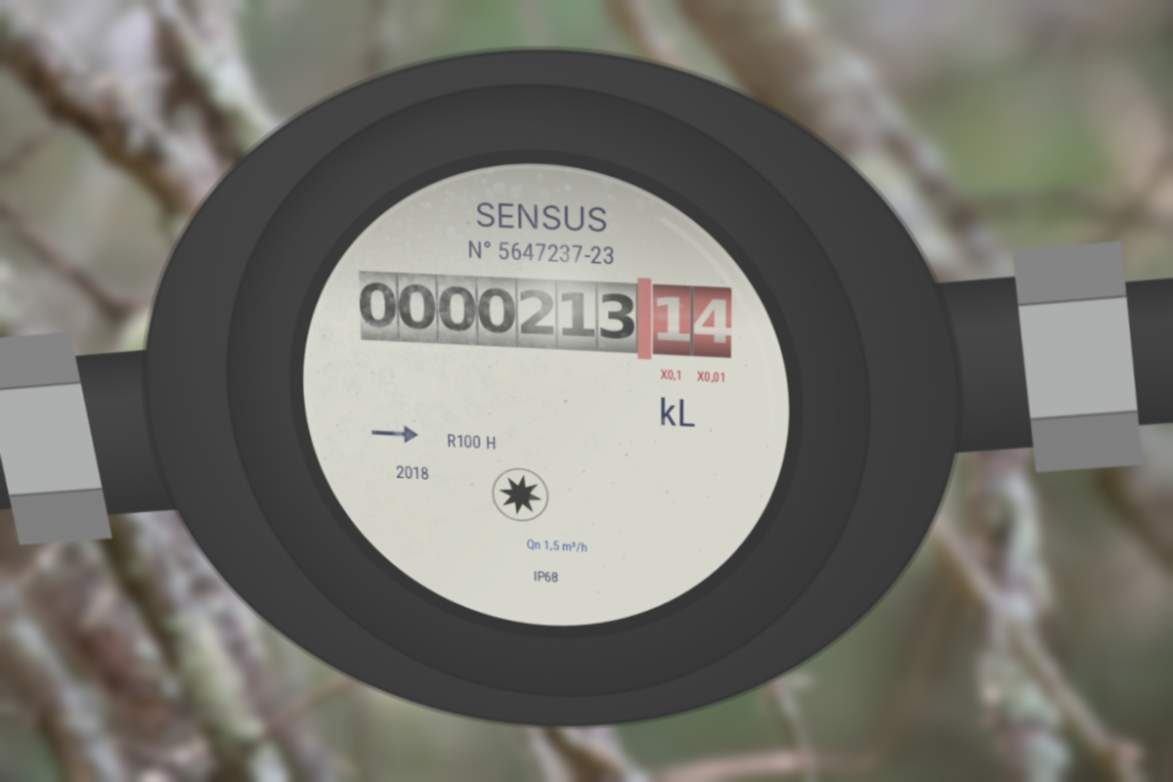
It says 213.14; kL
